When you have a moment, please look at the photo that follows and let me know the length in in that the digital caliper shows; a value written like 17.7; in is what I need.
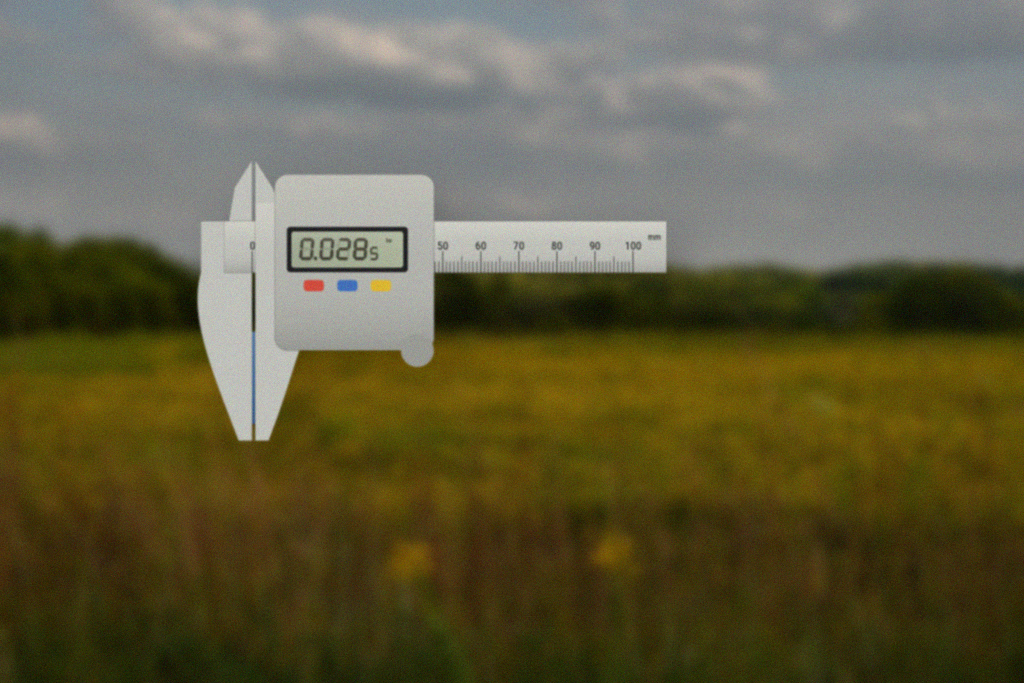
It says 0.0285; in
